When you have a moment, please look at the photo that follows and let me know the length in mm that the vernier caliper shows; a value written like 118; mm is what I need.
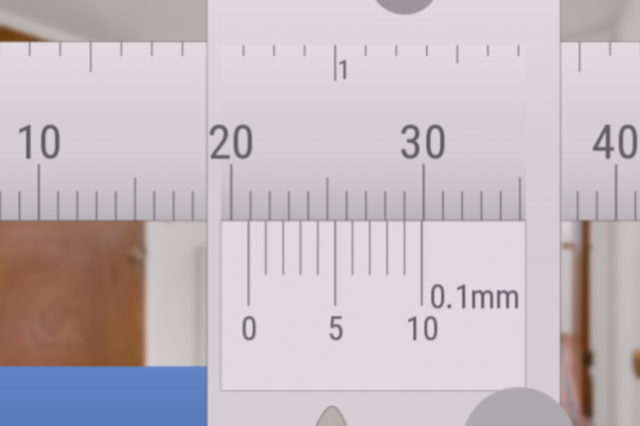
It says 20.9; mm
